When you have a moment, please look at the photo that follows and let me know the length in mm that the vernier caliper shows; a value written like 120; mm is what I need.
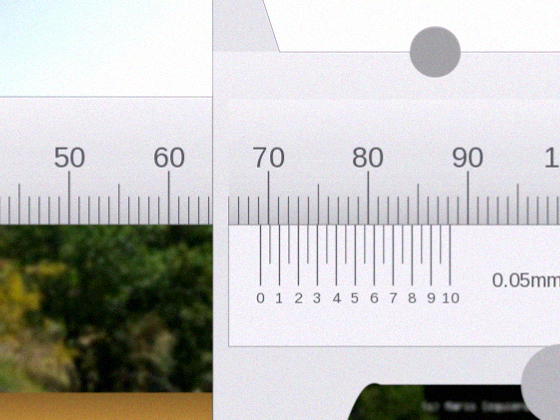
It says 69.2; mm
